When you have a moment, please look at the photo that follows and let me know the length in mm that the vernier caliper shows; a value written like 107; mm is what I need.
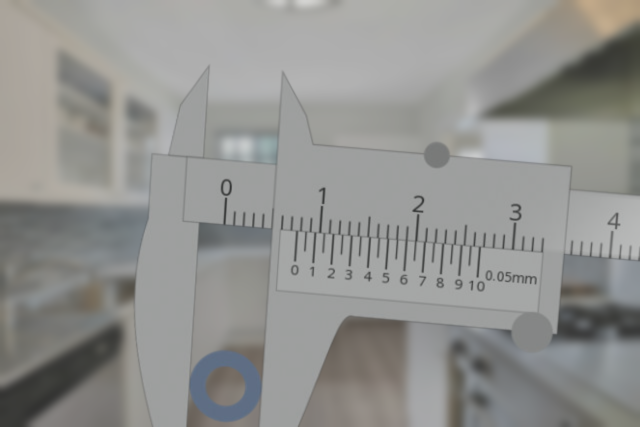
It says 7.6; mm
